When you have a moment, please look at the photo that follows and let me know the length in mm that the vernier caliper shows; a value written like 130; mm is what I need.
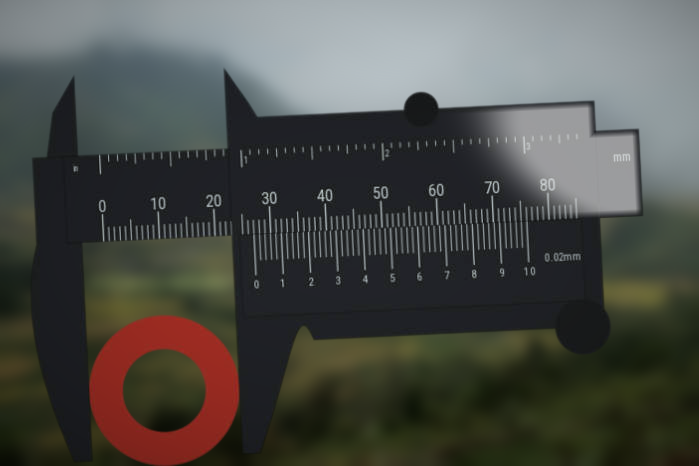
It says 27.0; mm
